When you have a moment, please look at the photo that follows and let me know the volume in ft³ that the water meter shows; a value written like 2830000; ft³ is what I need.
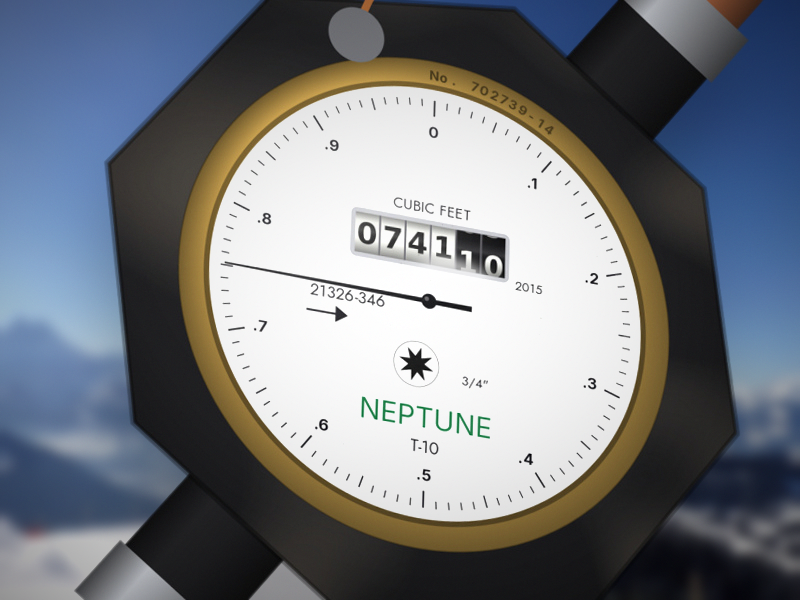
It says 74109.75; ft³
